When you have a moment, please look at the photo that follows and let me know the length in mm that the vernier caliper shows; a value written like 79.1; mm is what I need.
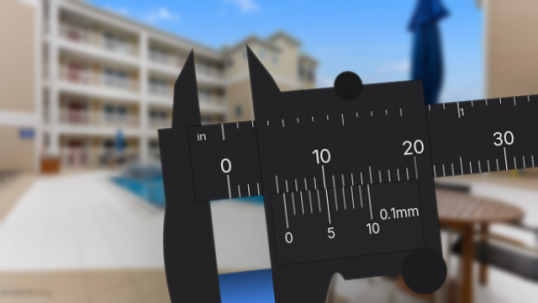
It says 5.6; mm
